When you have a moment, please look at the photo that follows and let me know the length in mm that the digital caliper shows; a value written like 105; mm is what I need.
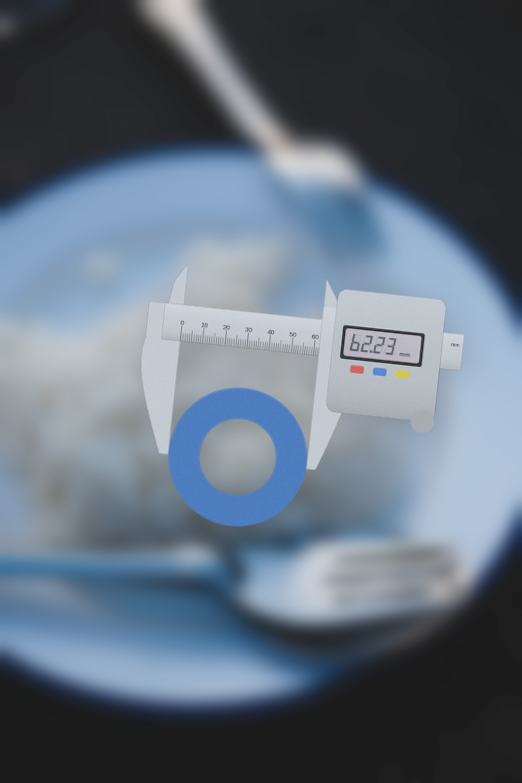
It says 62.23; mm
